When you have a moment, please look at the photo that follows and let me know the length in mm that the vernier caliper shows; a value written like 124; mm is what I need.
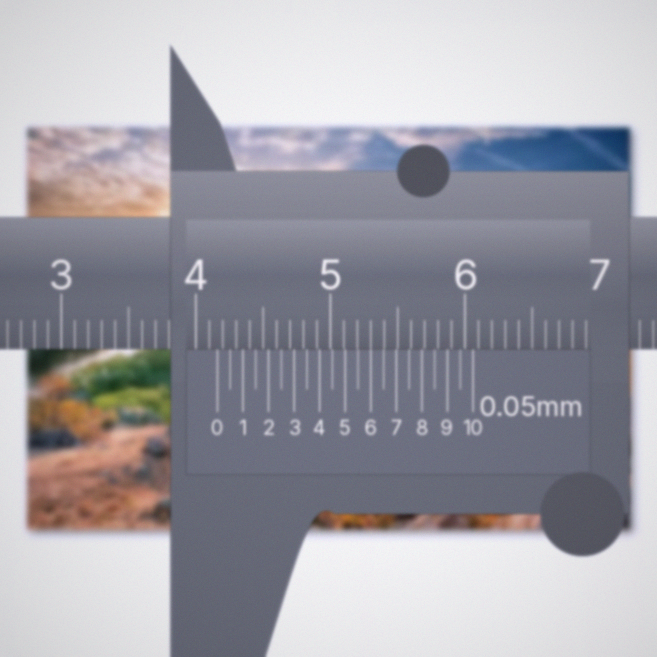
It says 41.6; mm
